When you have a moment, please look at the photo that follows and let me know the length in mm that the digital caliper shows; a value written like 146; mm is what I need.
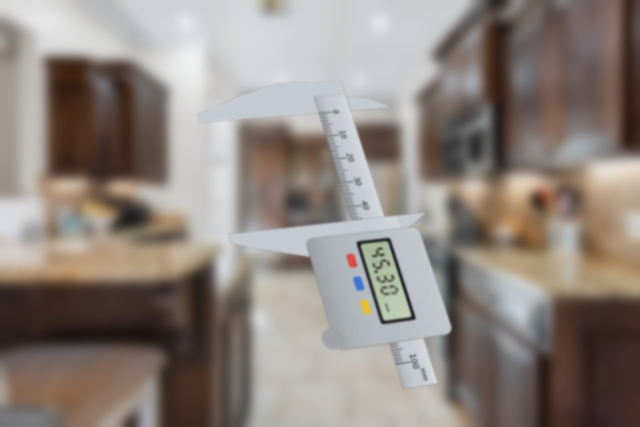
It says 45.30; mm
